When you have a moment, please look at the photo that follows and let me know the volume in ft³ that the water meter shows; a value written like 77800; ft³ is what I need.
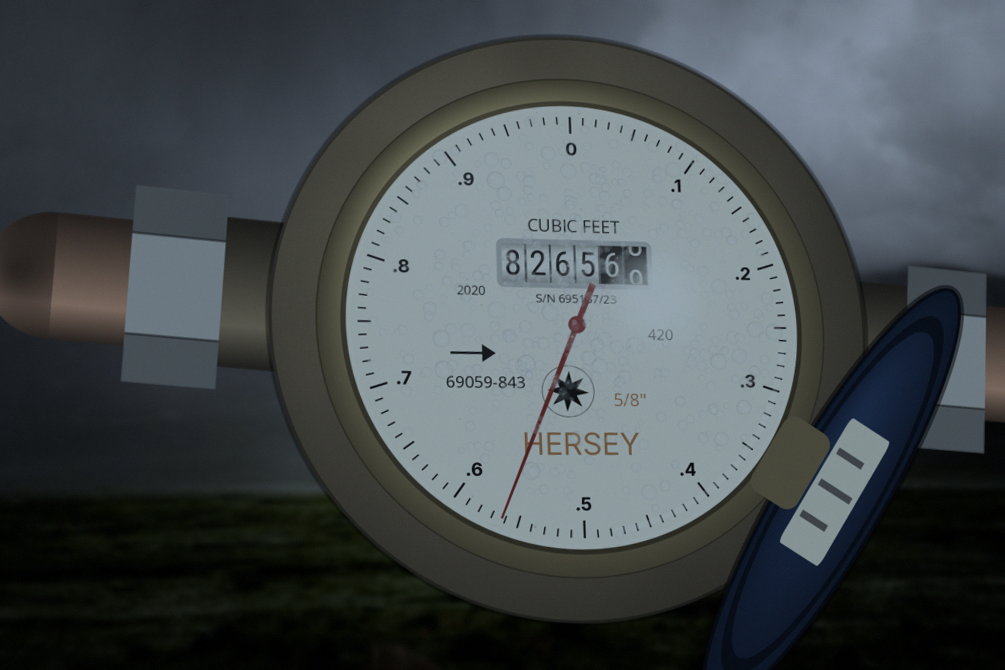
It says 826568.56; ft³
